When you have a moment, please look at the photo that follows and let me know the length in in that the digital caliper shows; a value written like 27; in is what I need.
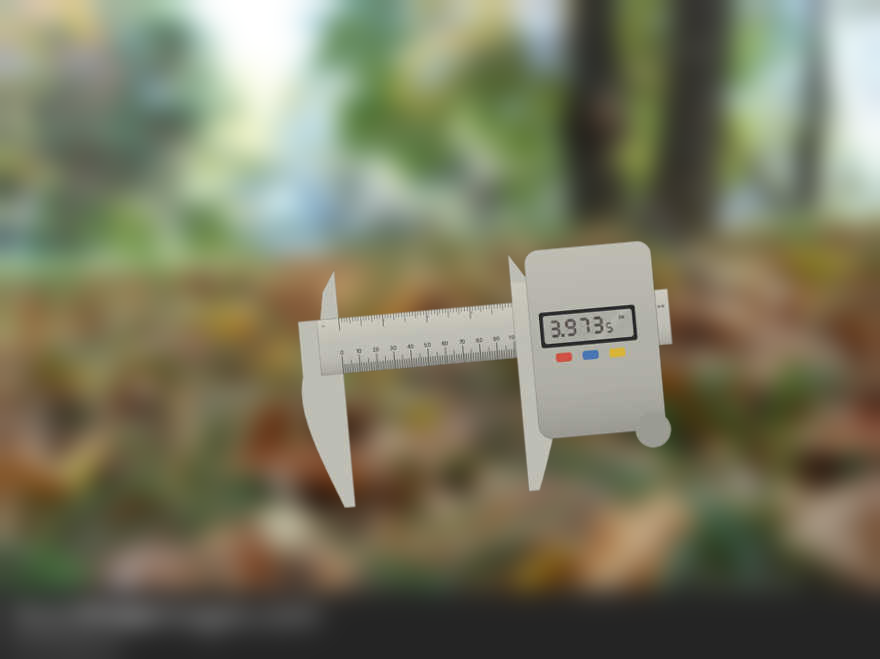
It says 3.9735; in
